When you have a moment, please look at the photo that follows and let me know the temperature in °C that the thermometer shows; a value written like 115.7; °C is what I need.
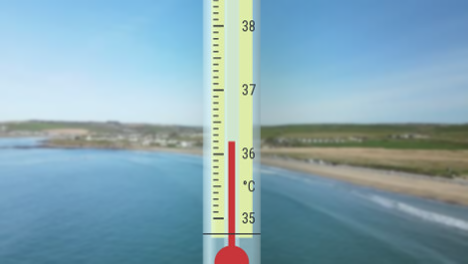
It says 36.2; °C
